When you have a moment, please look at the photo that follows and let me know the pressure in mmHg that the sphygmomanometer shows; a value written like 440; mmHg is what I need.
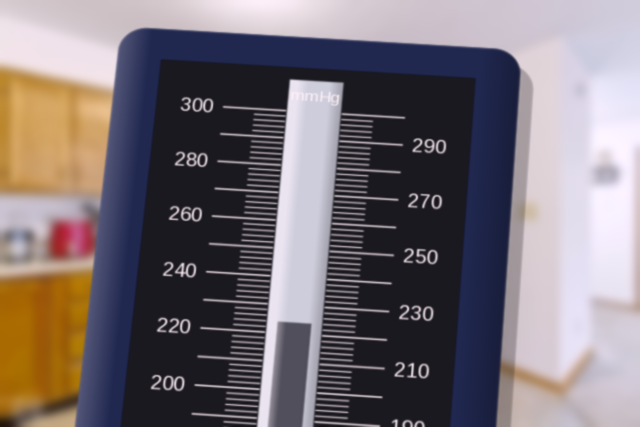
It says 224; mmHg
